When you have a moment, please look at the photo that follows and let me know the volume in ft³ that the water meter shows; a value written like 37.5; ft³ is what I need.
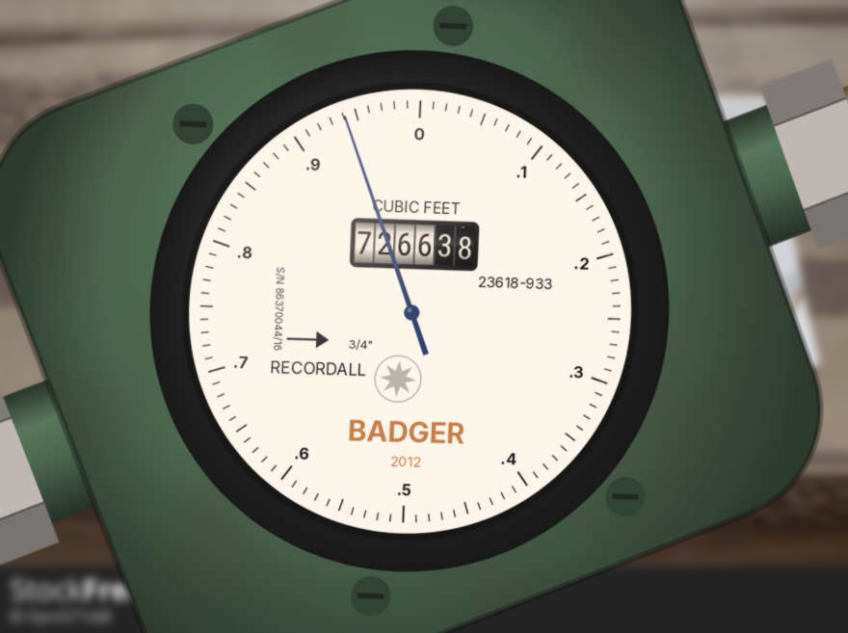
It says 726637.94; ft³
